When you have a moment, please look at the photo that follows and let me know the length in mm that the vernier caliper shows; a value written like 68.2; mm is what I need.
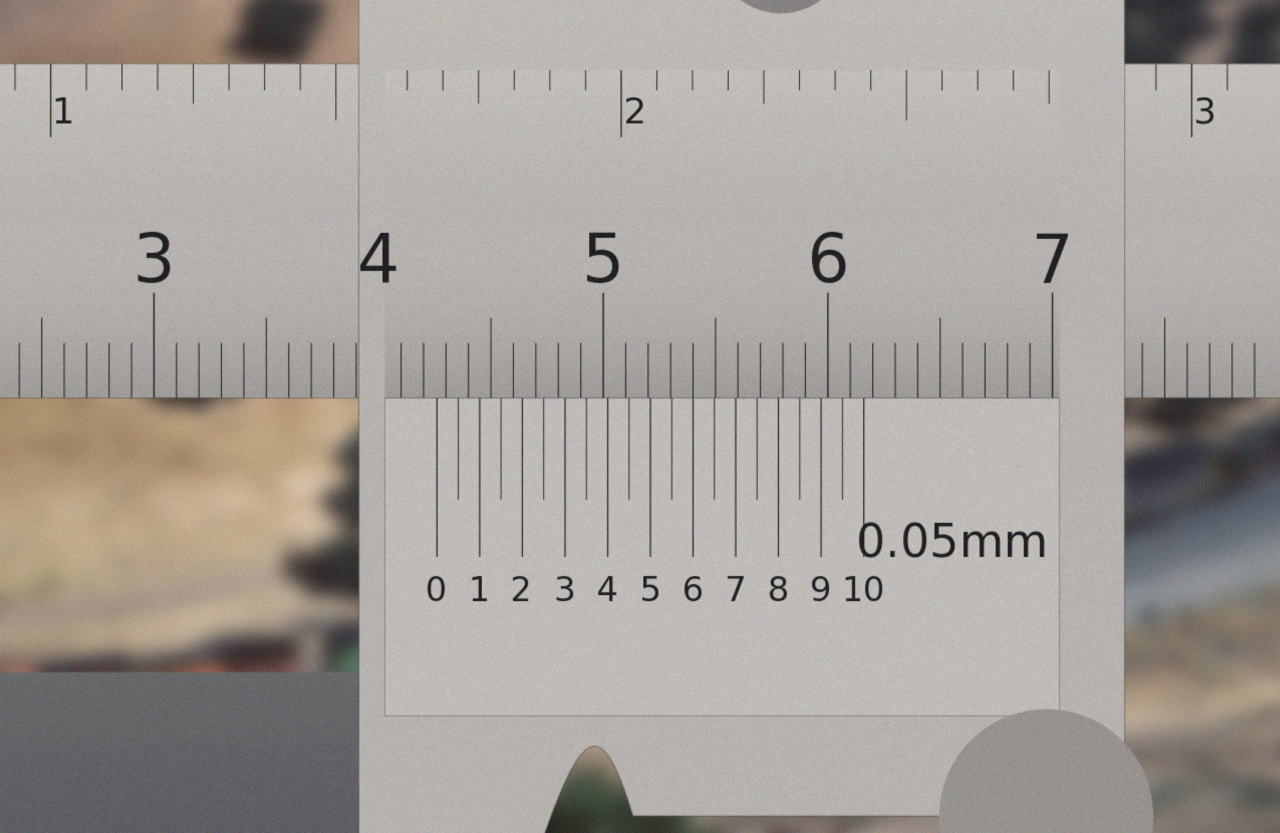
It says 42.6; mm
